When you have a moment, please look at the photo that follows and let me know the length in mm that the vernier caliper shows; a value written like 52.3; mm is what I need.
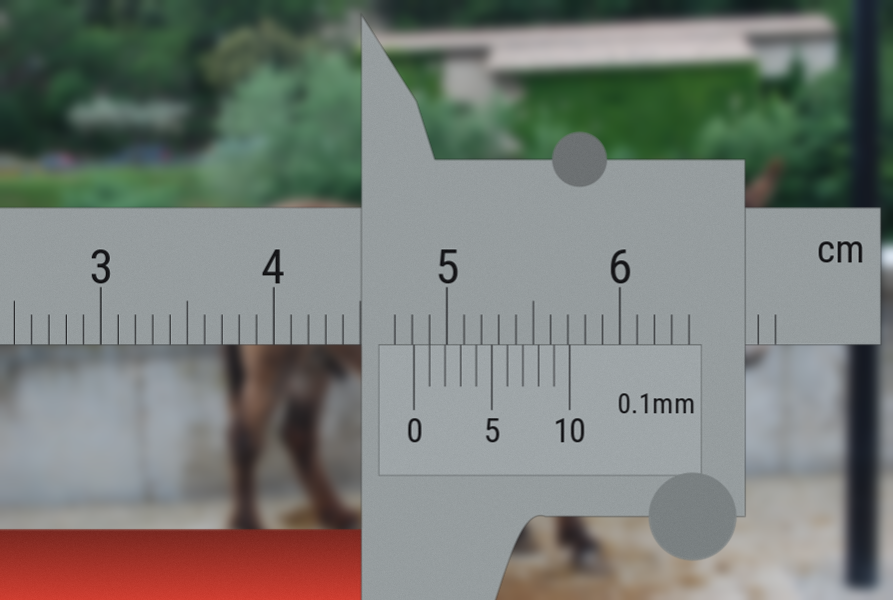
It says 48.1; mm
